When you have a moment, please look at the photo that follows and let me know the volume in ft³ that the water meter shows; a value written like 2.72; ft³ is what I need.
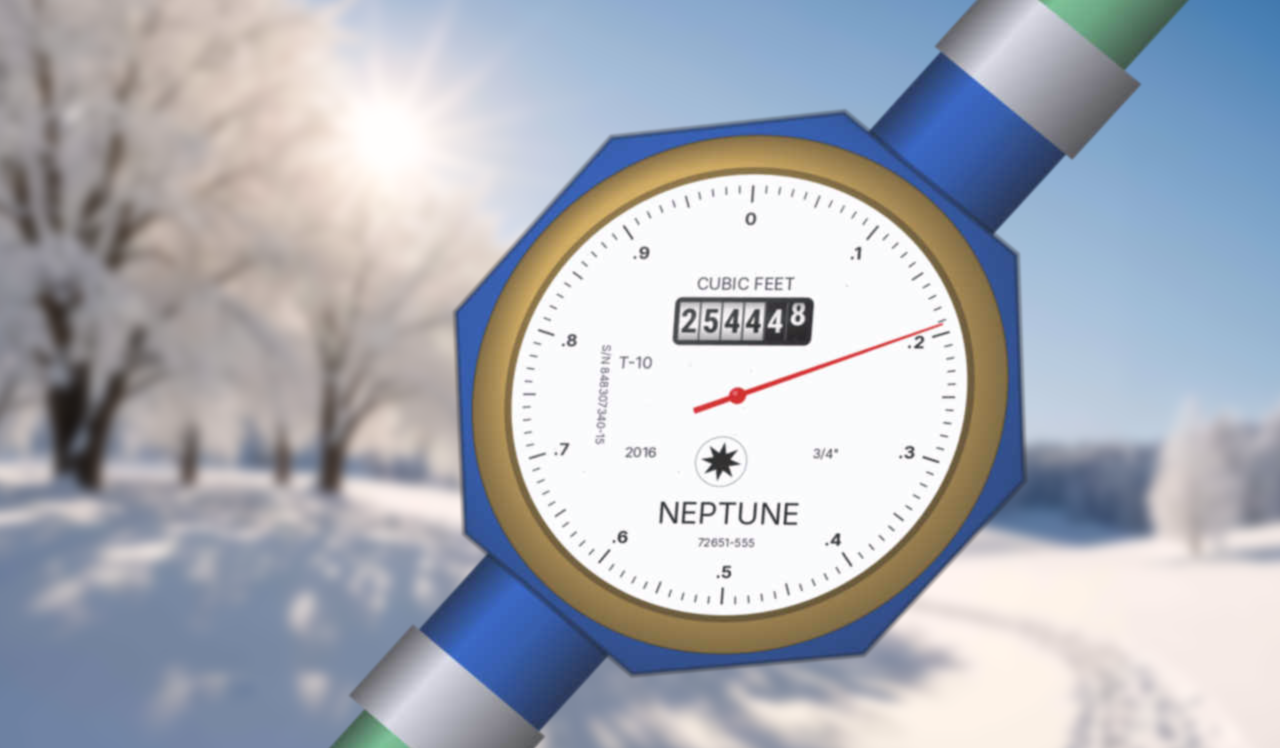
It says 254448.19; ft³
